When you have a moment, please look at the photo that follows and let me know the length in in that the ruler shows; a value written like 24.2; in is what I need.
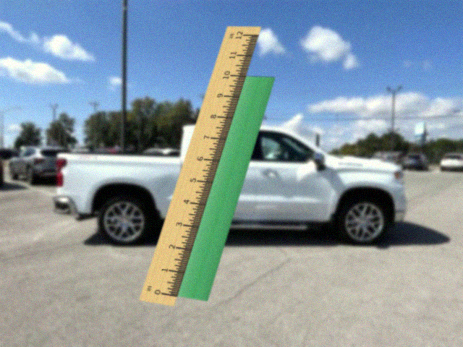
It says 10; in
